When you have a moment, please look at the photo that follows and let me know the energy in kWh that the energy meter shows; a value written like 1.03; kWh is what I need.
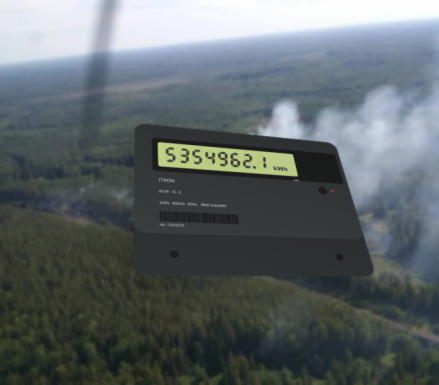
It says 5354962.1; kWh
